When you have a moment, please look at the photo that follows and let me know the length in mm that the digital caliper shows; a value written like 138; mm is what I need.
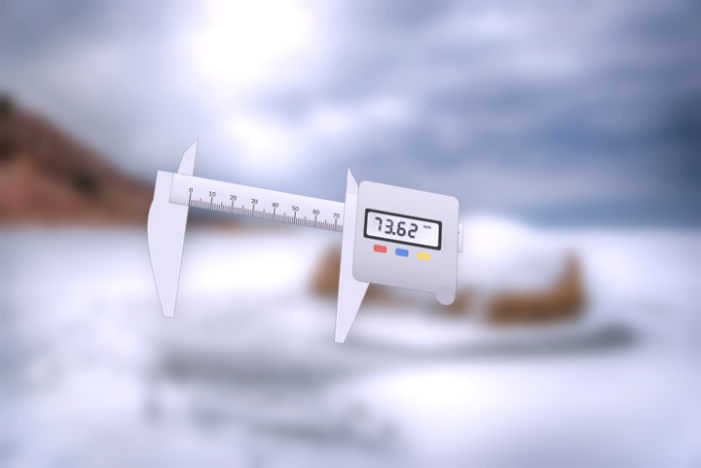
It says 73.62; mm
